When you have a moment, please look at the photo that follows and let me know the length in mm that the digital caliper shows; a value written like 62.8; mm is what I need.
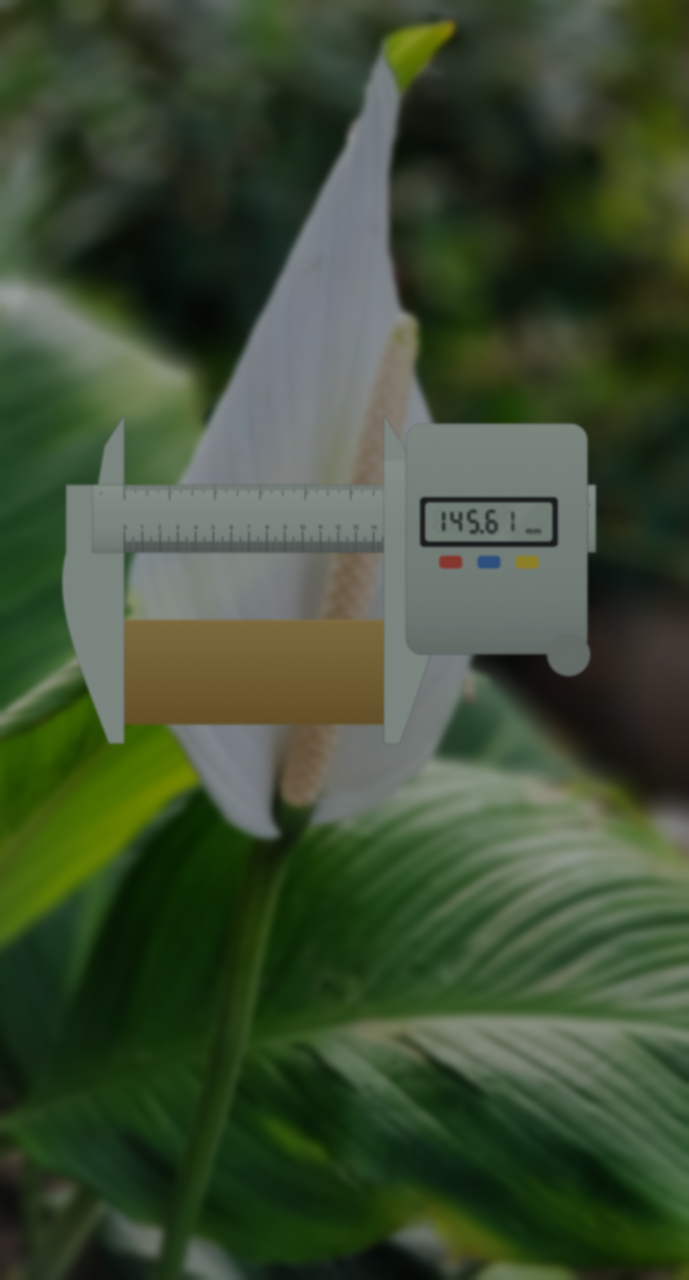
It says 145.61; mm
